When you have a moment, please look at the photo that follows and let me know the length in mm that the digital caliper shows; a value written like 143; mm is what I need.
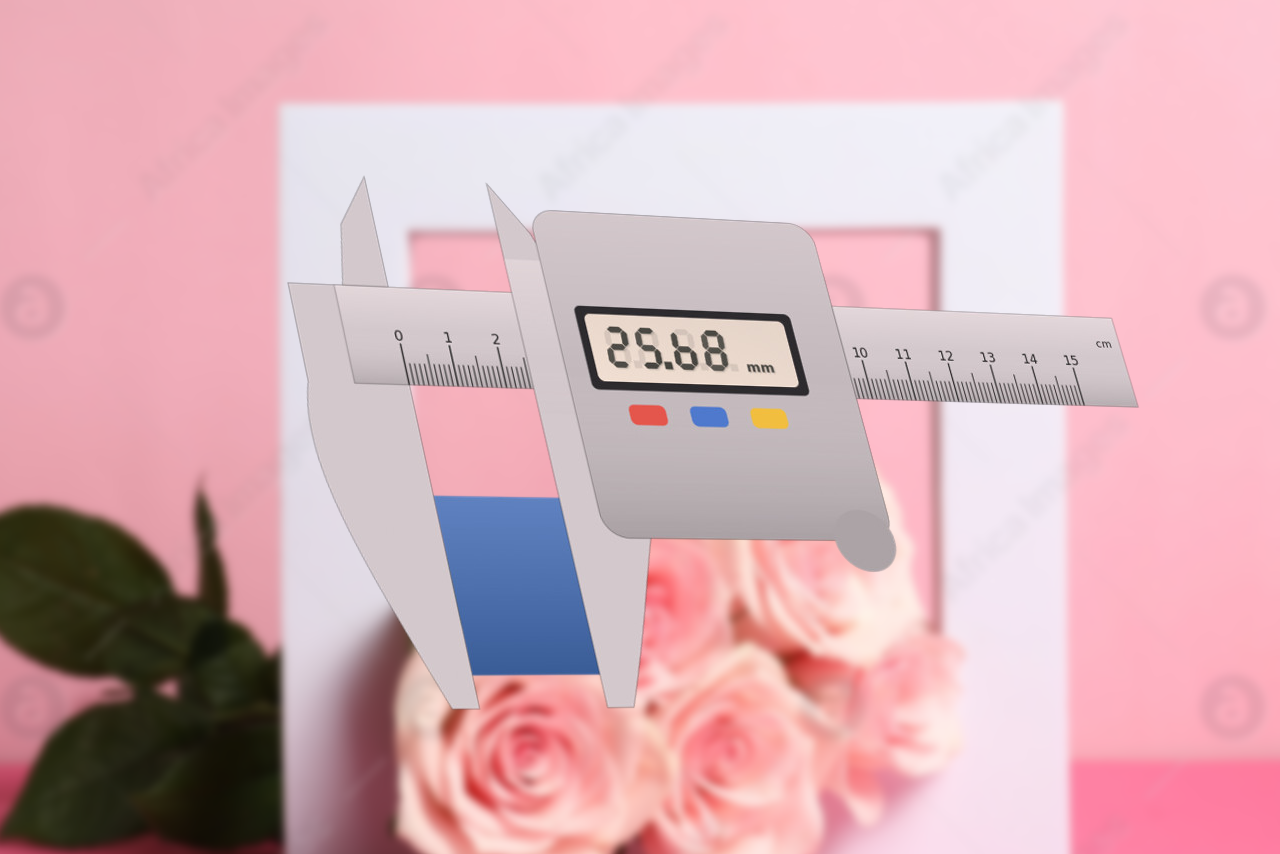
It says 25.68; mm
